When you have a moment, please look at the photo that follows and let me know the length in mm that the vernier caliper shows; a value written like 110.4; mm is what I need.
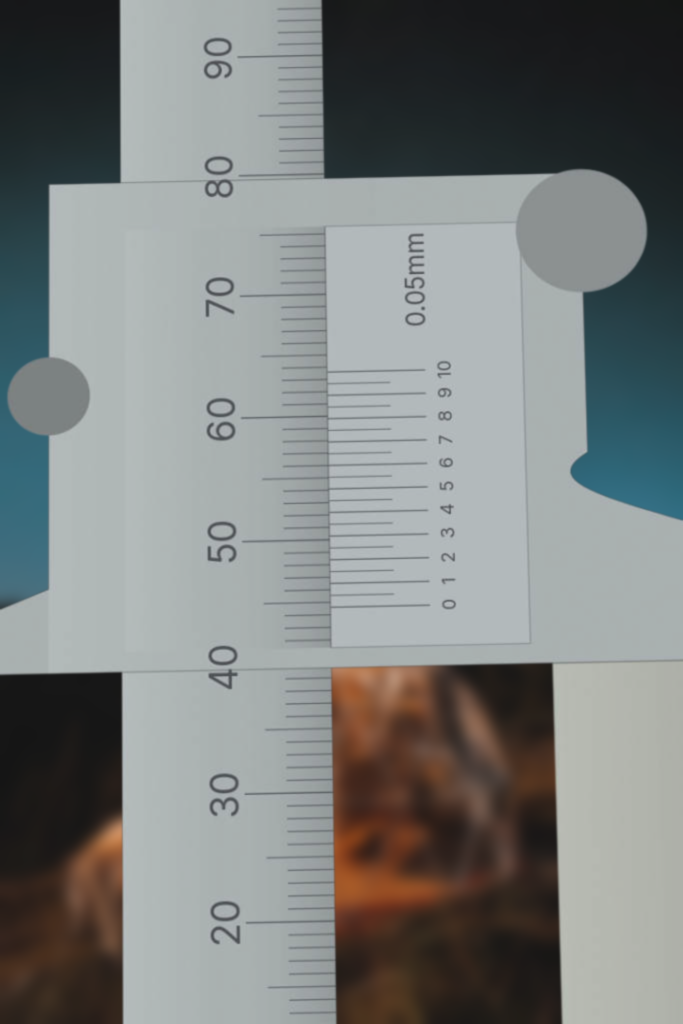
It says 44.6; mm
